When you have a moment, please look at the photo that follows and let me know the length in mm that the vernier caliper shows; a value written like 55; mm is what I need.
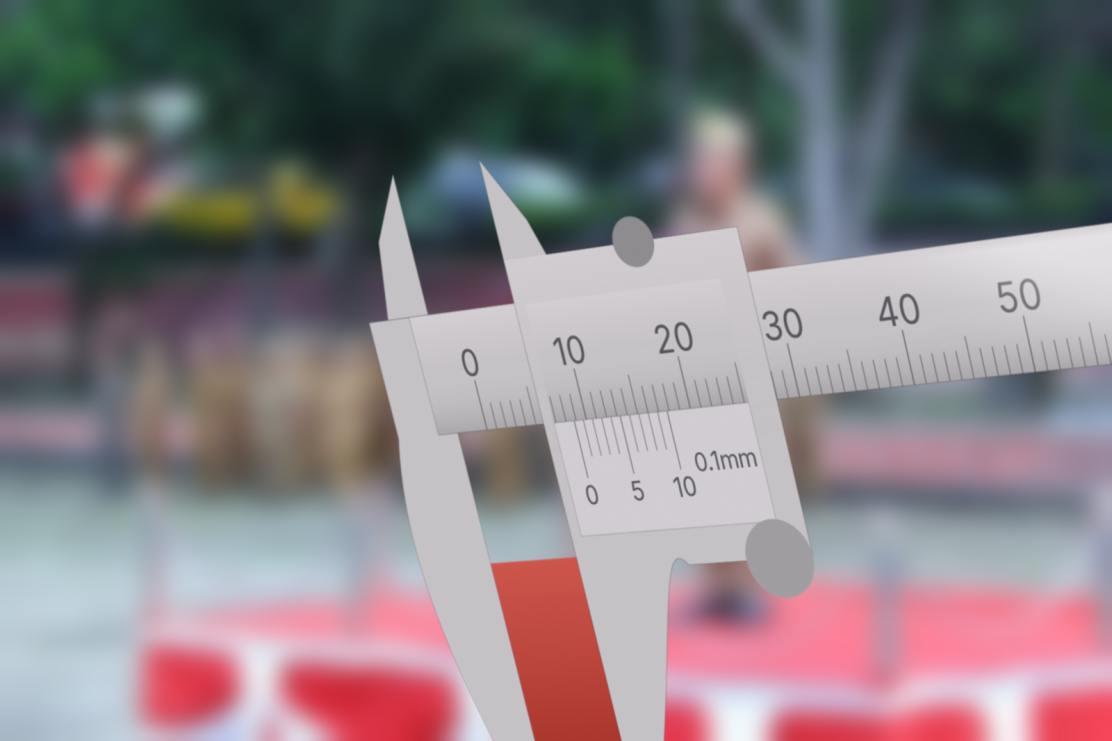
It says 8.8; mm
